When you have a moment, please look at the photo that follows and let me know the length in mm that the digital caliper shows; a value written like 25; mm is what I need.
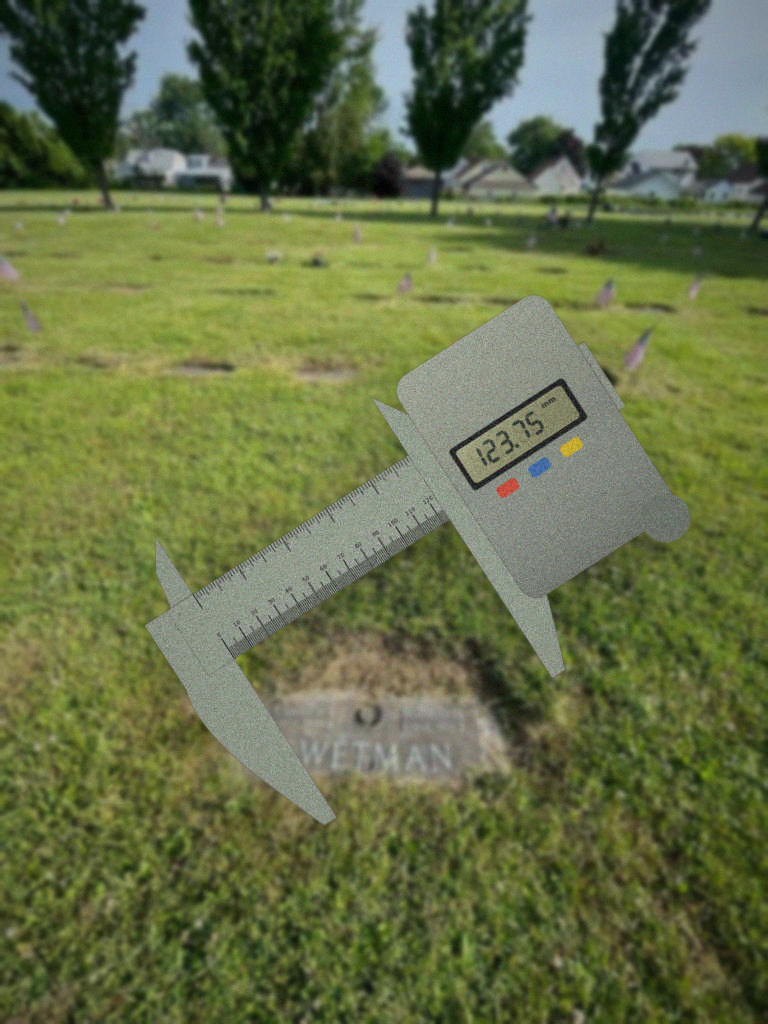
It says 123.75; mm
